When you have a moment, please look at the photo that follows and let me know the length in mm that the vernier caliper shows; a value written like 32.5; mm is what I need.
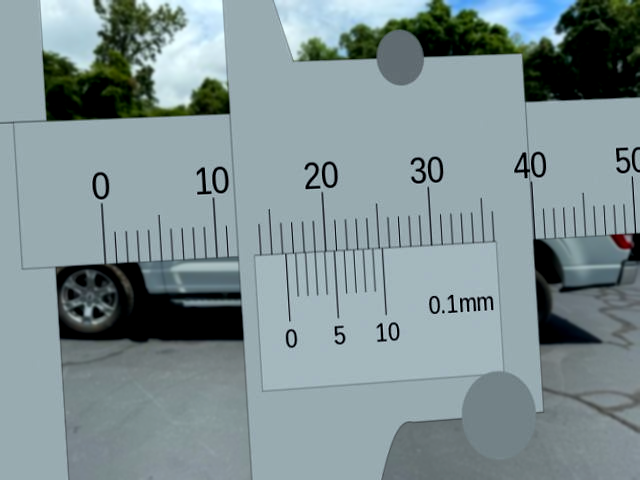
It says 16.3; mm
